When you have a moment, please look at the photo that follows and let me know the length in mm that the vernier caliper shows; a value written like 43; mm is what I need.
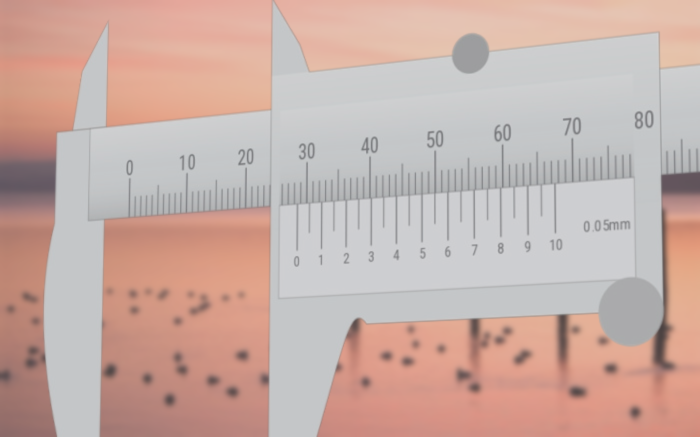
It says 28.5; mm
